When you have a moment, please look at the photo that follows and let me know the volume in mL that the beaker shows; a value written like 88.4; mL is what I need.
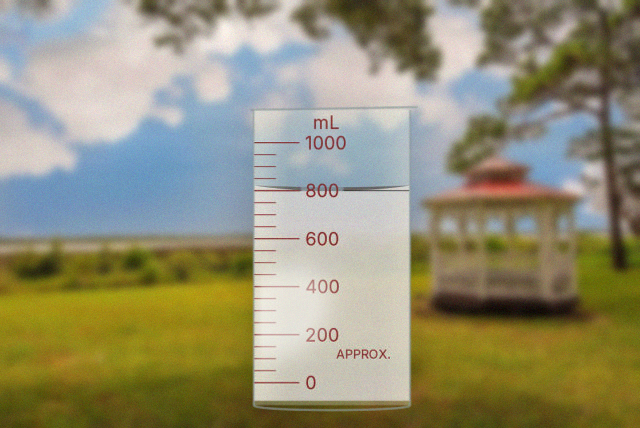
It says 800; mL
